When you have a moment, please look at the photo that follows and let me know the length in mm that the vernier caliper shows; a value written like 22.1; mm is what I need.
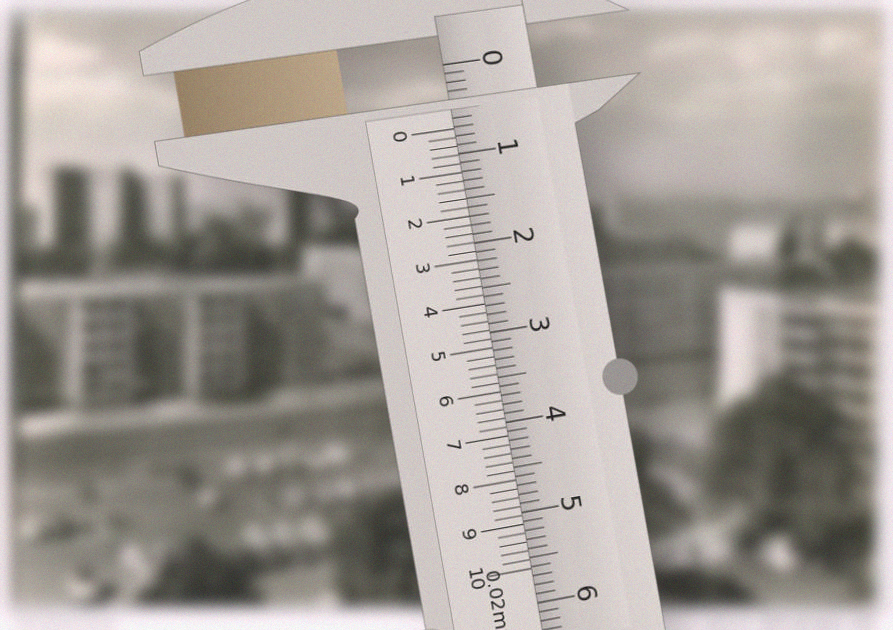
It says 7.2; mm
